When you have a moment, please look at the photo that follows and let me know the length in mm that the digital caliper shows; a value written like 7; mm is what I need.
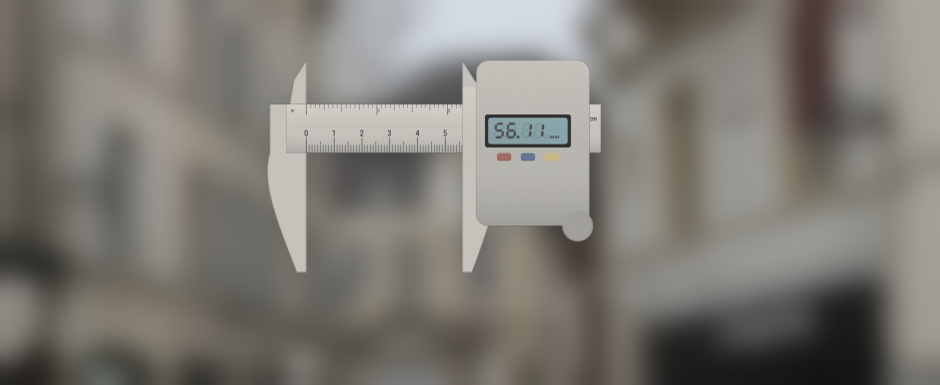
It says 56.11; mm
